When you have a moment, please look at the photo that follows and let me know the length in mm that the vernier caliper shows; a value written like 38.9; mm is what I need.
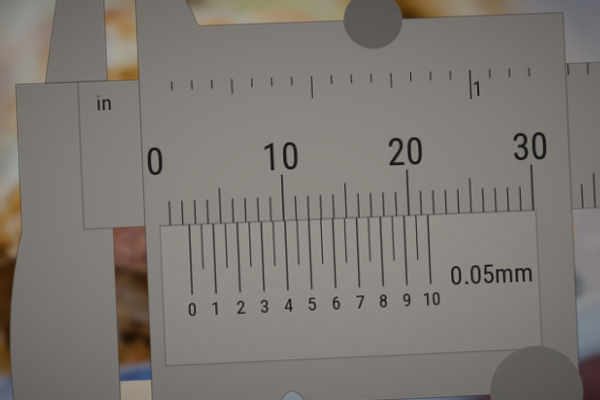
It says 2.5; mm
